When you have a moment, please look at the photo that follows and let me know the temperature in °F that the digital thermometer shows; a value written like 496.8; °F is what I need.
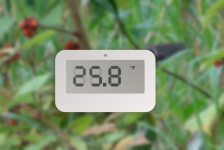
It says 25.8; °F
